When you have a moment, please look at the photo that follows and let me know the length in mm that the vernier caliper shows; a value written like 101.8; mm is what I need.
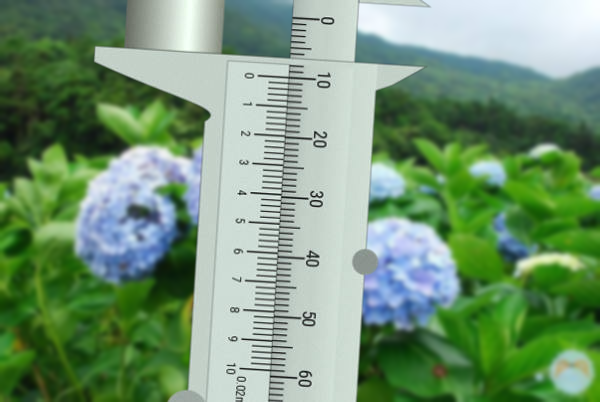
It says 10.0; mm
